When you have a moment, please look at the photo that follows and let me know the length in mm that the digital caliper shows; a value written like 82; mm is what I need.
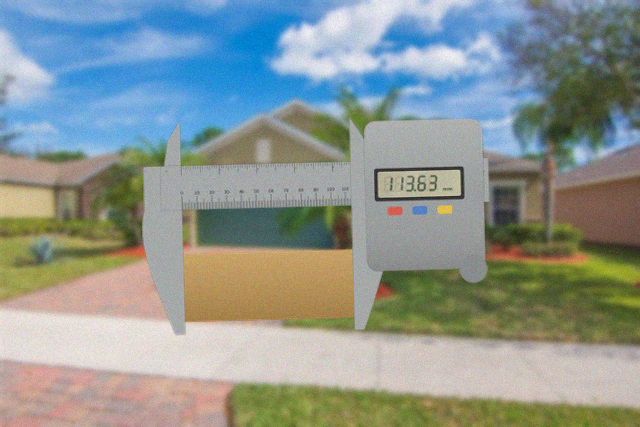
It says 113.63; mm
